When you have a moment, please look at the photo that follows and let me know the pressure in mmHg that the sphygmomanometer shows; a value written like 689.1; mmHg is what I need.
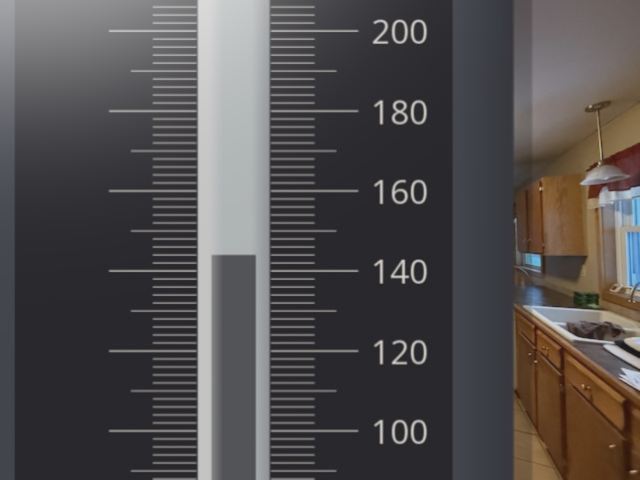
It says 144; mmHg
